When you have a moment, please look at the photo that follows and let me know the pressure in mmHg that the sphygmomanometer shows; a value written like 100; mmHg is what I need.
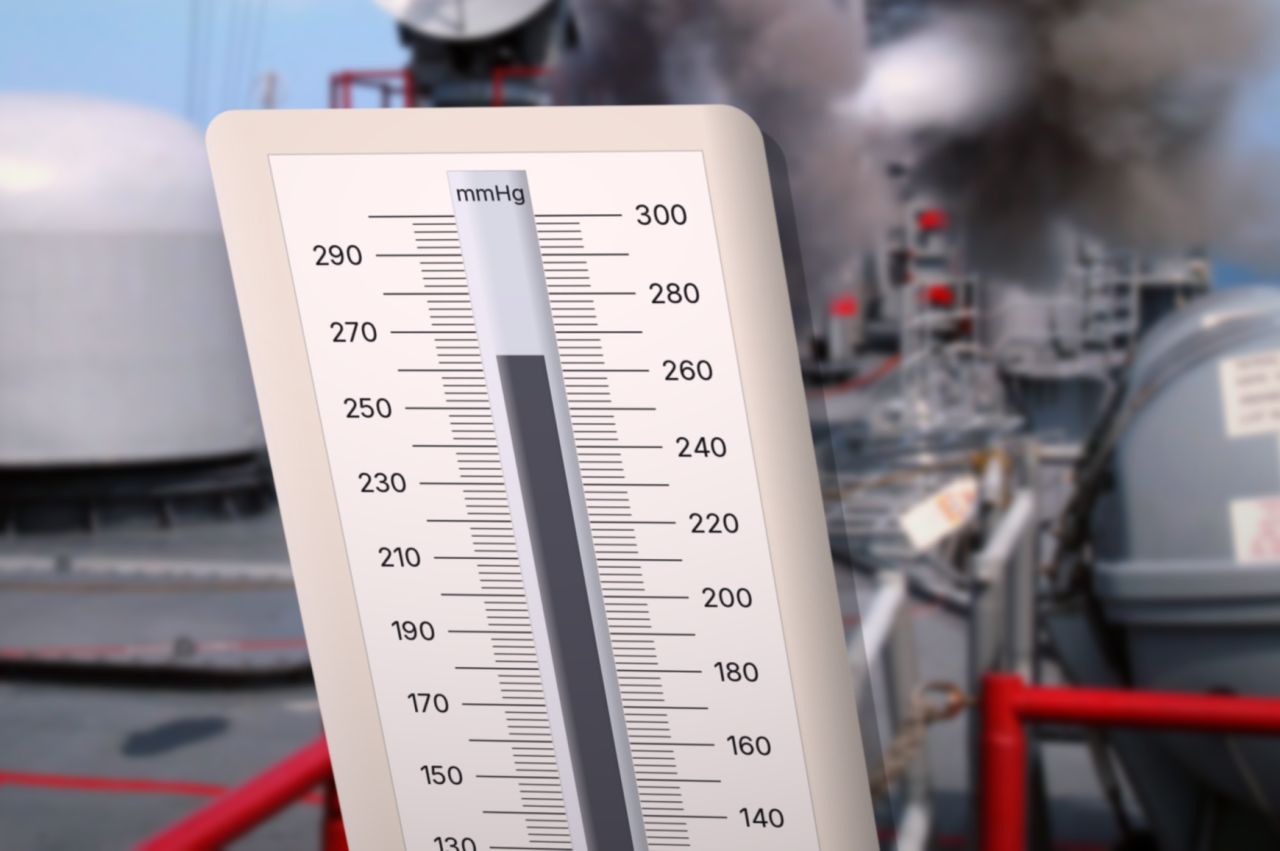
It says 264; mmHg
